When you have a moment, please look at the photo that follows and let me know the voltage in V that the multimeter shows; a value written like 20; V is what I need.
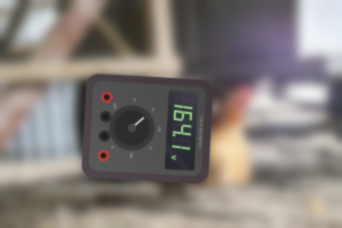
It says 164.1; V
